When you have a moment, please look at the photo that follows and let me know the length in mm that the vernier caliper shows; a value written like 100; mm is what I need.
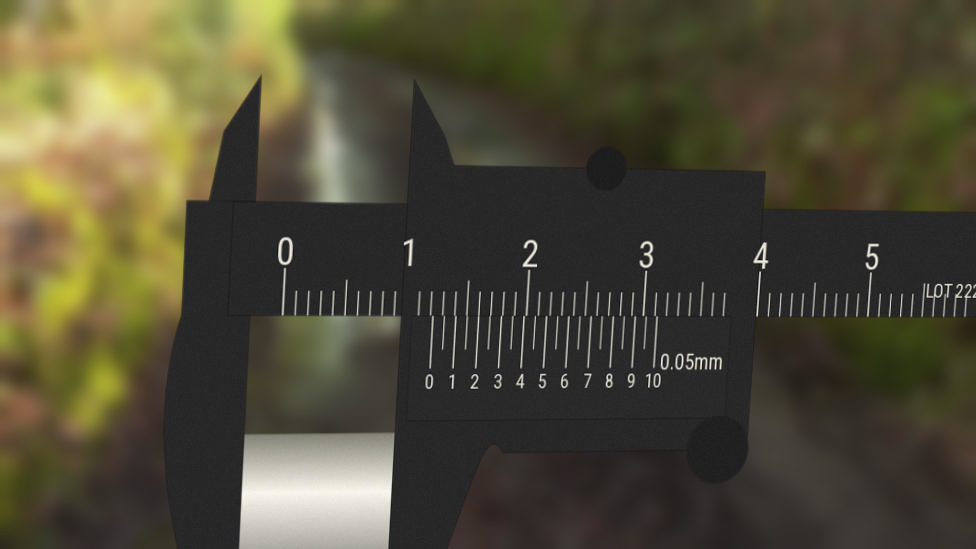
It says 12.2; mm
